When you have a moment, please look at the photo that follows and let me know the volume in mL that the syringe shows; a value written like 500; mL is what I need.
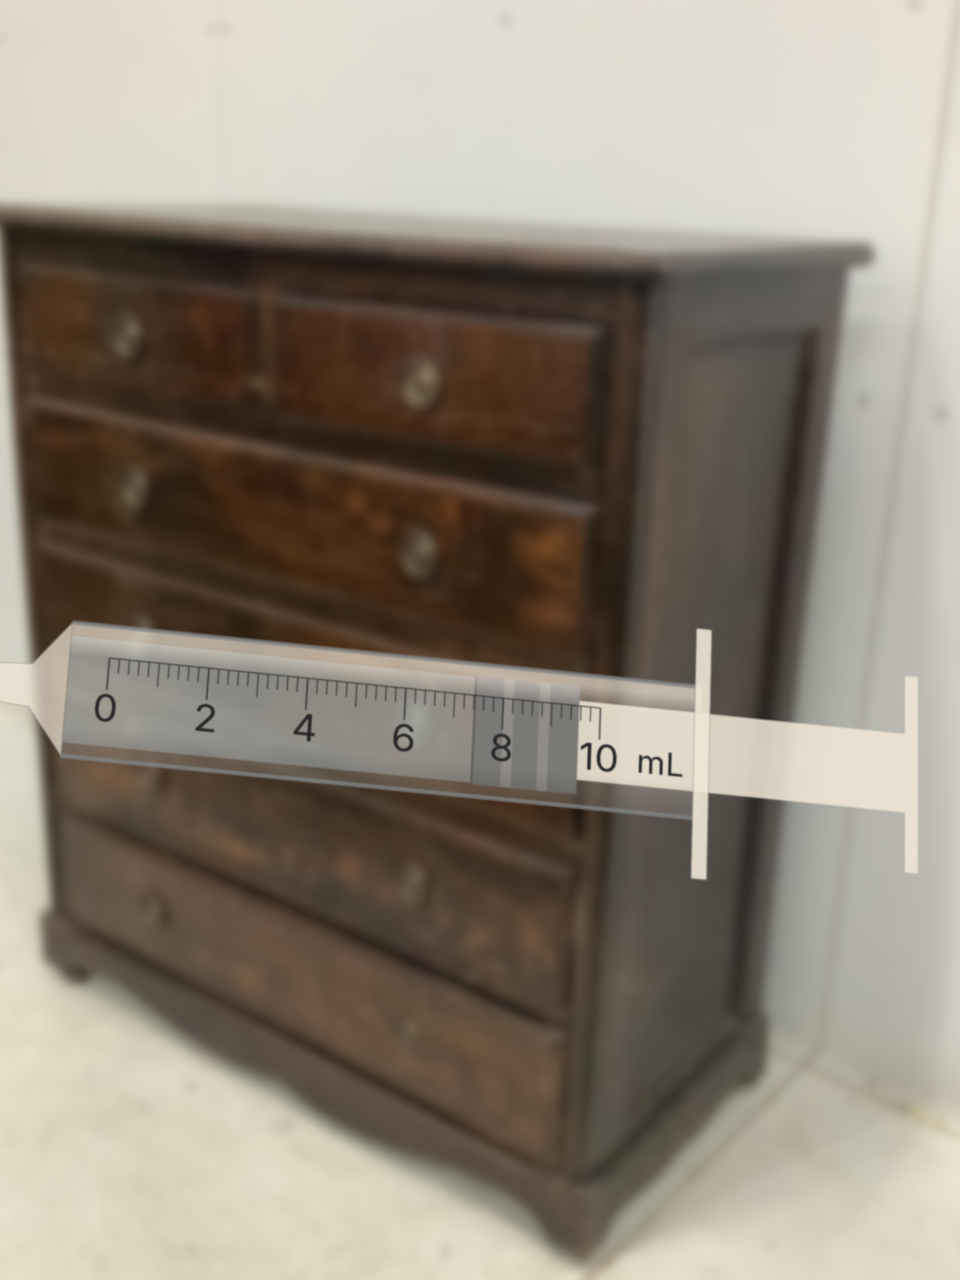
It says 7.4; mL
